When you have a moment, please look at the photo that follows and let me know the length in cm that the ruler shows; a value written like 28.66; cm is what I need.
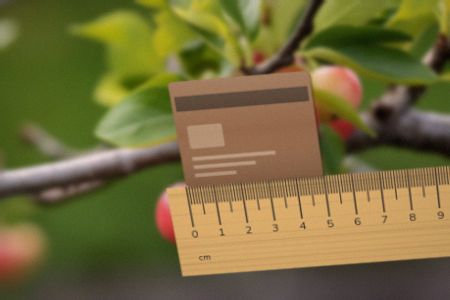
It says 5; cm
